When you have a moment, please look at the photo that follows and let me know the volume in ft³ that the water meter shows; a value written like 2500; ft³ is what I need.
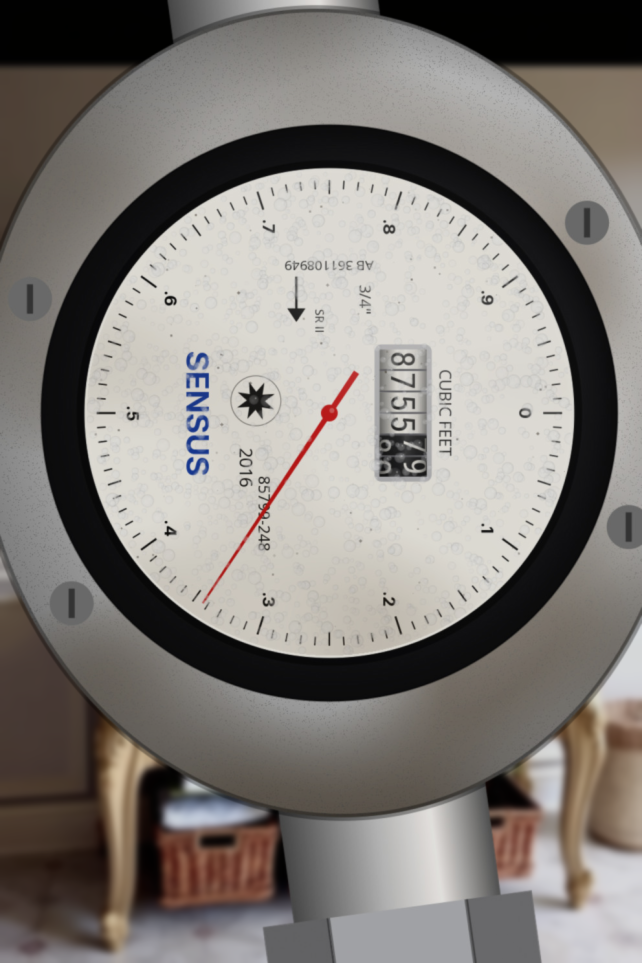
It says 875579.34; ft³
